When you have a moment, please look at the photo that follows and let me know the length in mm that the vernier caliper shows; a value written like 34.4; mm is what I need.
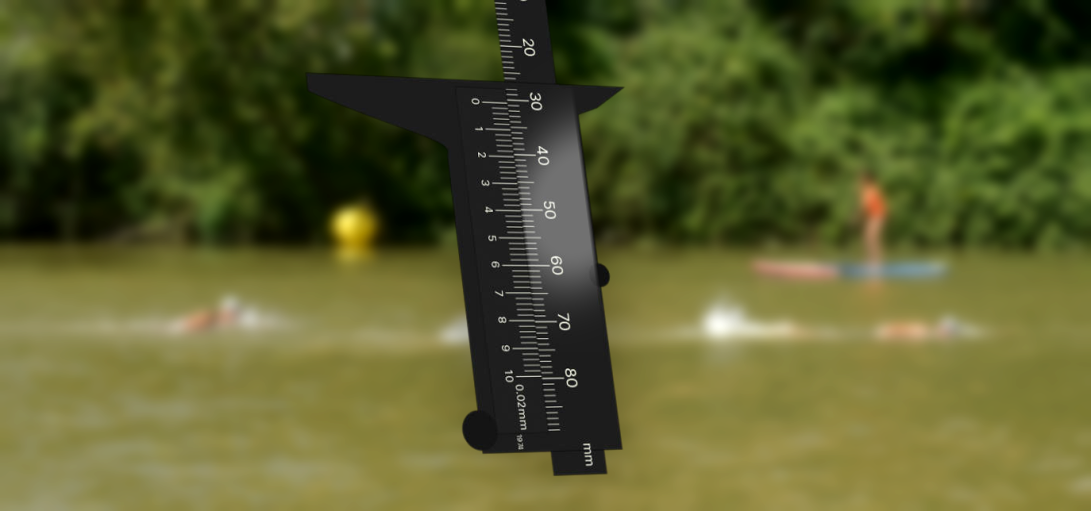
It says 30.6; mm
